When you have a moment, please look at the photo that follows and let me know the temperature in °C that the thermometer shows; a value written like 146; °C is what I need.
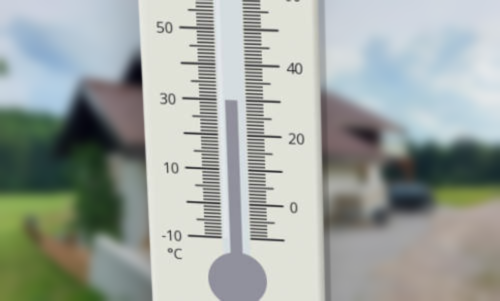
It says 30; °C
